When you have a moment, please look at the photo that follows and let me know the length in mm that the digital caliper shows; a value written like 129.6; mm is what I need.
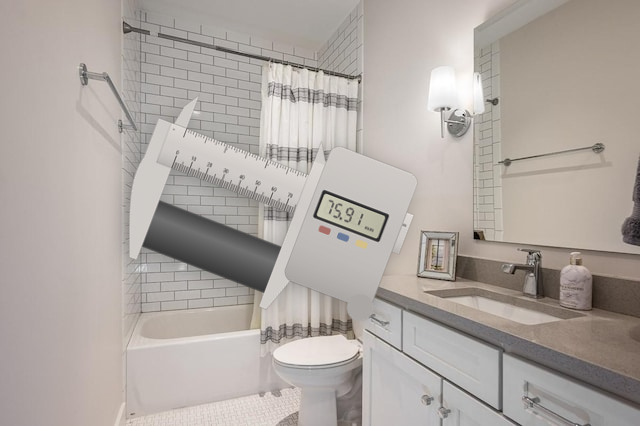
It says 75.91; mm
